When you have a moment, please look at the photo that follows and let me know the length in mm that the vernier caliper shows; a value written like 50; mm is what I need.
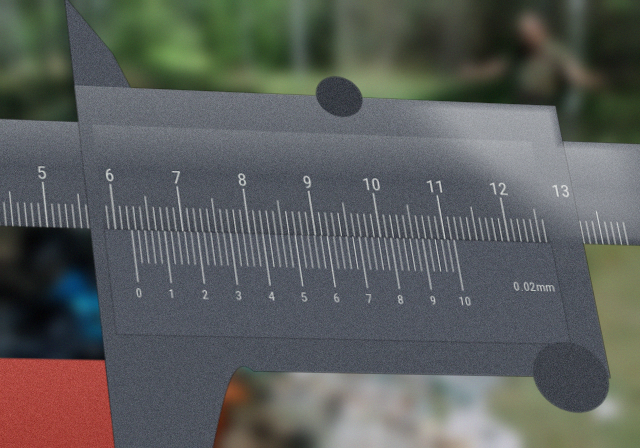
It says 62.4; mm
